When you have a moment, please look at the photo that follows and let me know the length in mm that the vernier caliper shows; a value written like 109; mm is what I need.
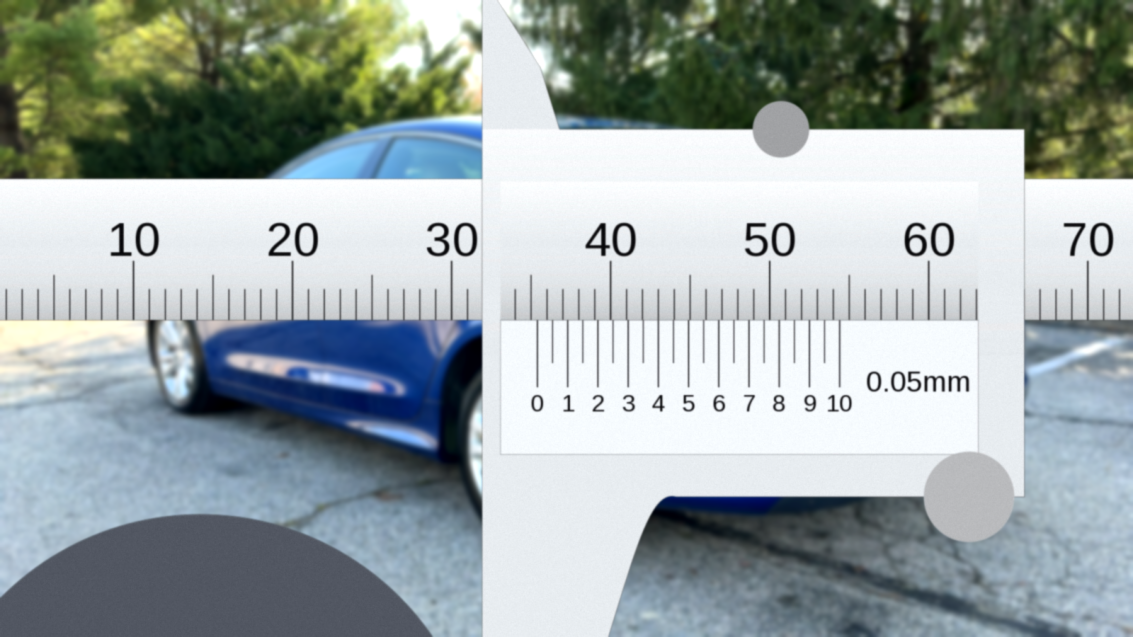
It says 35.4; mm
